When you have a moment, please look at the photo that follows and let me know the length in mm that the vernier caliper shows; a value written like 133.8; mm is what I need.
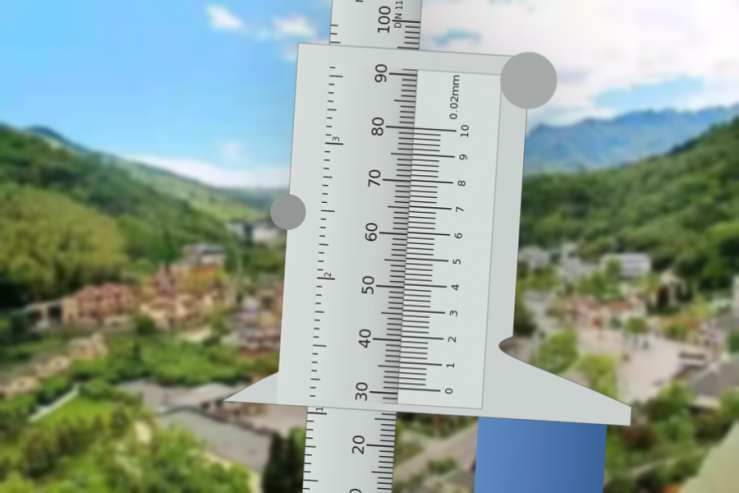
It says 31.0; mm
